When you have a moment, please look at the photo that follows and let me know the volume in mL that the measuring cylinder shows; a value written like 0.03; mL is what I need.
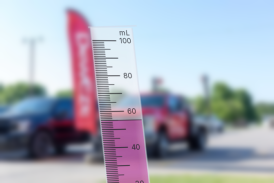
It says 55; mL
